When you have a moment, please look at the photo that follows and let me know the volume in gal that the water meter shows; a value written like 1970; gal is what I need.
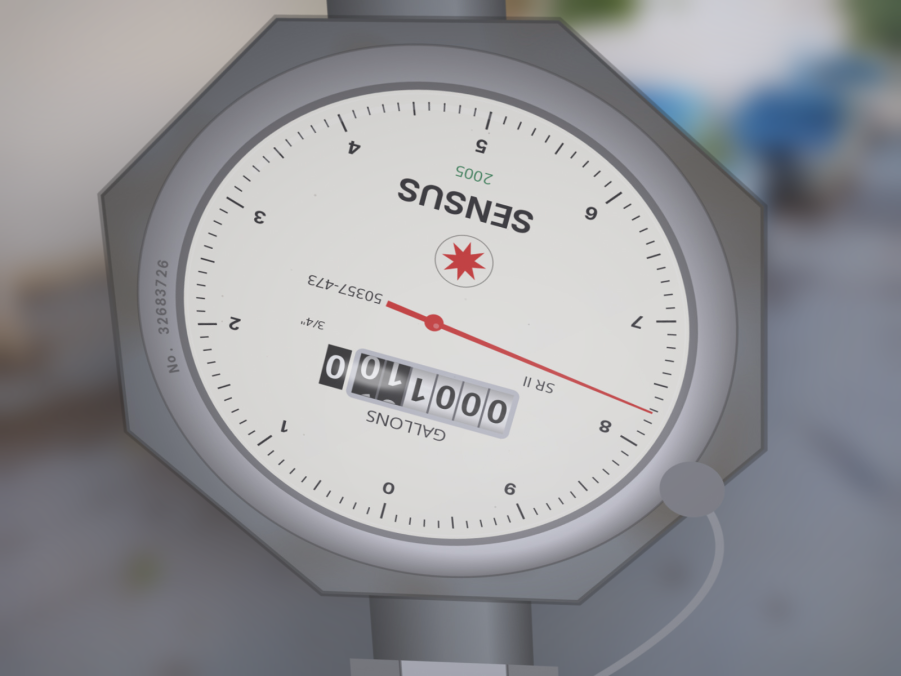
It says 1097.7; gal
